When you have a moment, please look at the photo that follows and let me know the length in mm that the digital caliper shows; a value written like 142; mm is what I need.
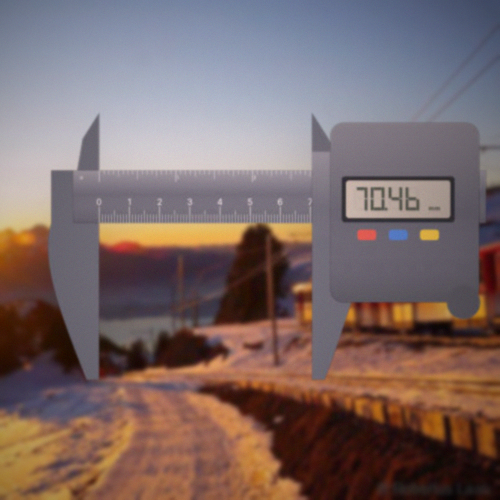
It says 70.46; mm
